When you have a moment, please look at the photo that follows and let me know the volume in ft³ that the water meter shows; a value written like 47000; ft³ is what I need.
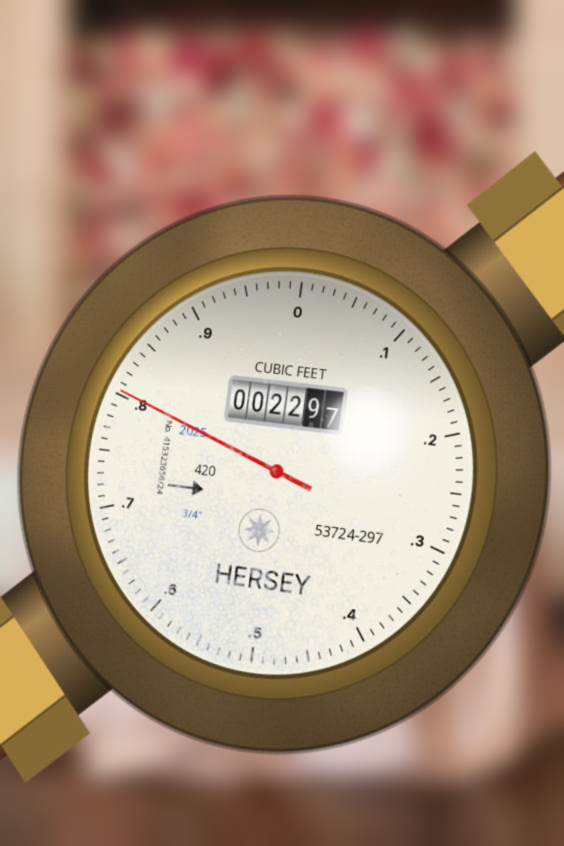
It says 2296.80; ft³
